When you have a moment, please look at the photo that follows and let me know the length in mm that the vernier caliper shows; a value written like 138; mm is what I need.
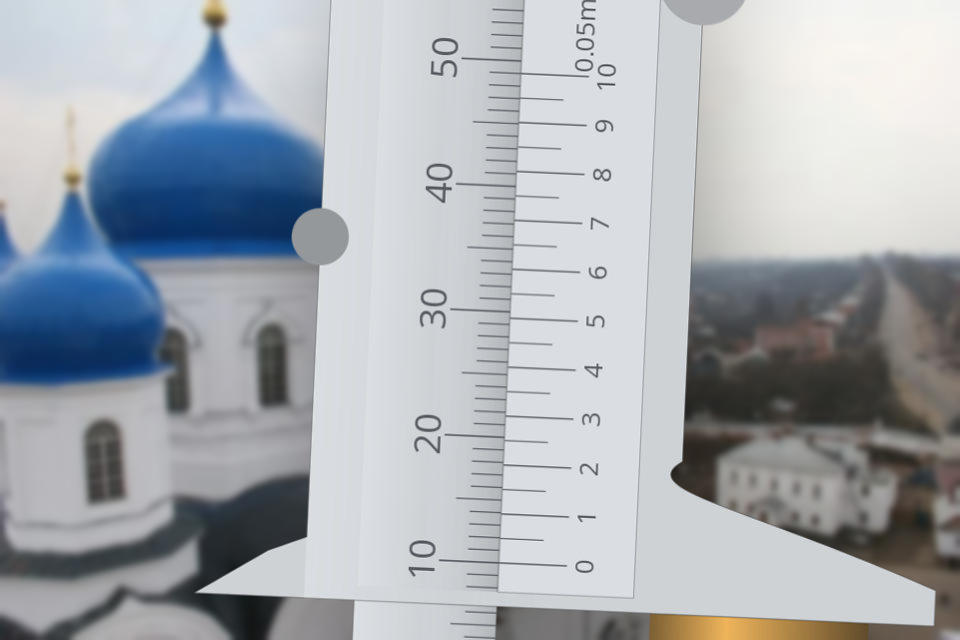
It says 10.0; mm
